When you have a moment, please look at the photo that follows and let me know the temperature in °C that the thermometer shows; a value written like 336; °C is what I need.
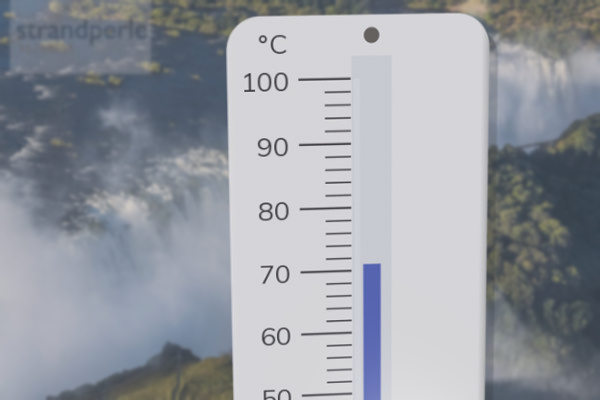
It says 71; °C
